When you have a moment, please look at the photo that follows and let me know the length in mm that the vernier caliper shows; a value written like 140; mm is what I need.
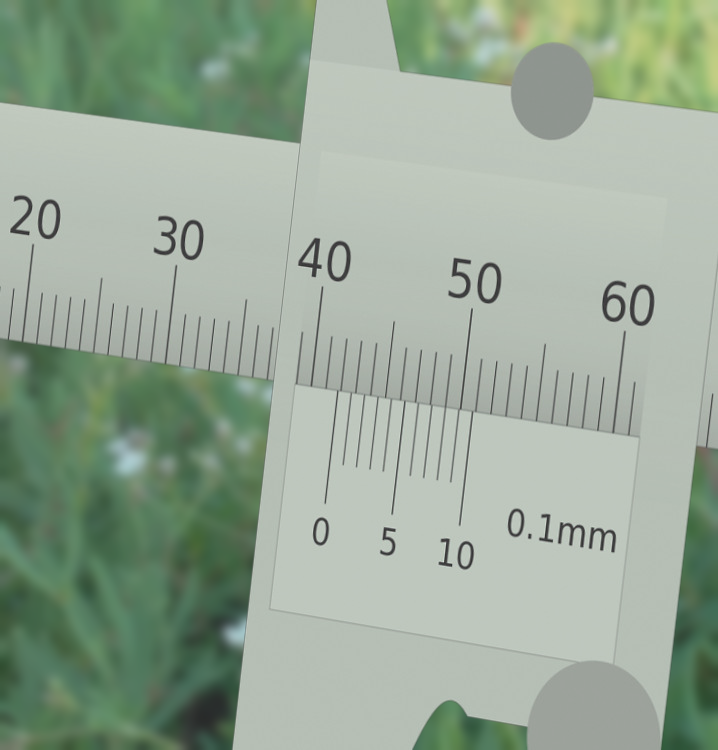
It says 41.8; mm
